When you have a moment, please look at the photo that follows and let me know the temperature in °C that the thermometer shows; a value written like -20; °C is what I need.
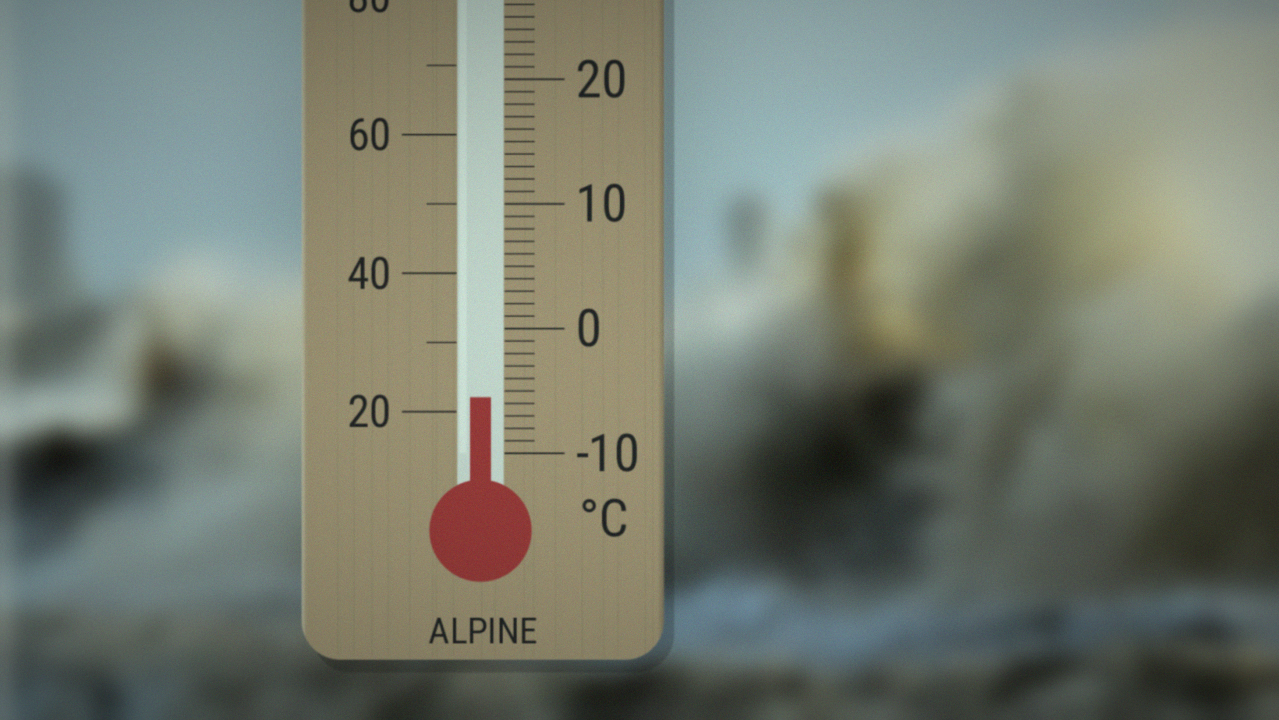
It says -5.5; °C
